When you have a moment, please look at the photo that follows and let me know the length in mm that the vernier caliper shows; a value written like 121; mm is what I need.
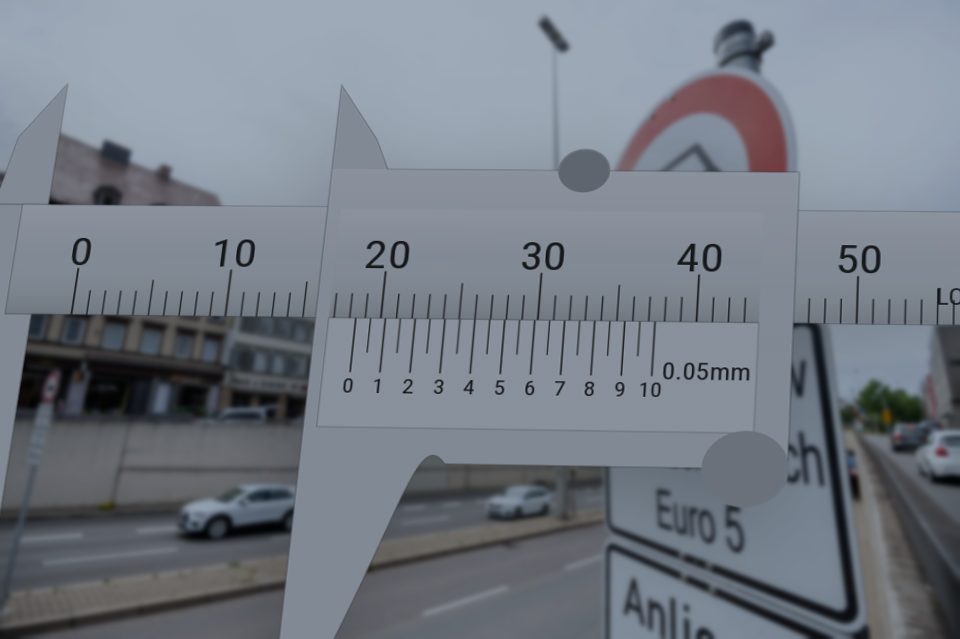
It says 18.4; mm
